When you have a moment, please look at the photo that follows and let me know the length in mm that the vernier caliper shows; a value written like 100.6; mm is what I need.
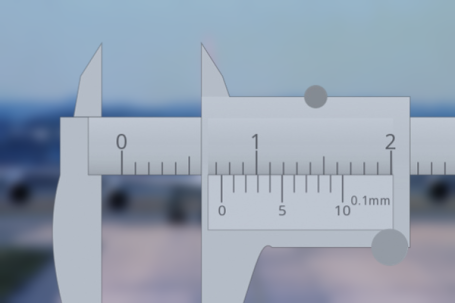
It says 7.4; mm
